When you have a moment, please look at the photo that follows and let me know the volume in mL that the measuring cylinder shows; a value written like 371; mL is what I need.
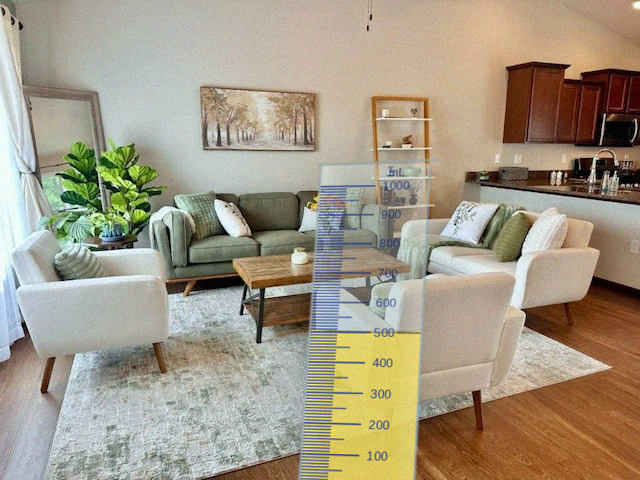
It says 500; mL
